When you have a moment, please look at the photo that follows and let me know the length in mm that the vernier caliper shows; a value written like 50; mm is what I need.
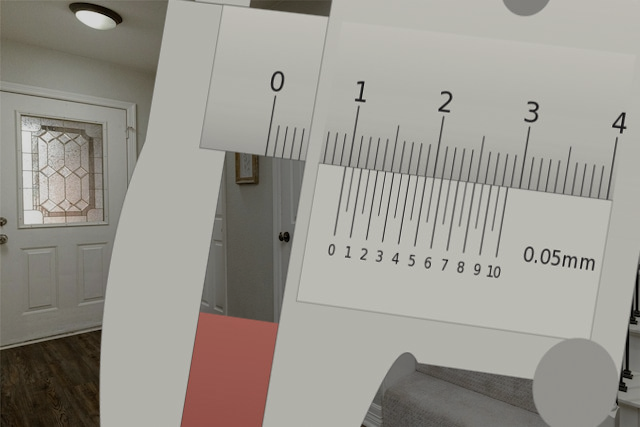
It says 9.6; mm
